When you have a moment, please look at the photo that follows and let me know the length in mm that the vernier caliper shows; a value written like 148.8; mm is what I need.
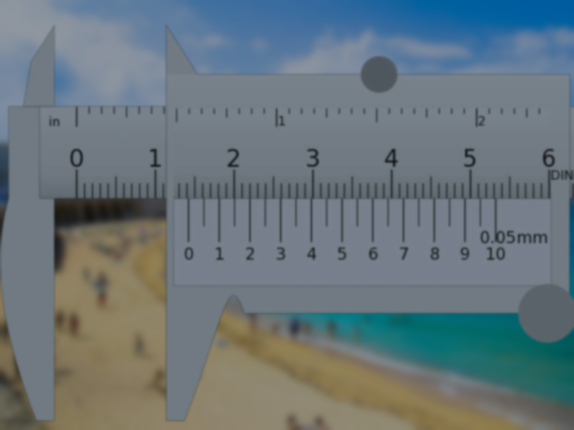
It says 14.2; mm
